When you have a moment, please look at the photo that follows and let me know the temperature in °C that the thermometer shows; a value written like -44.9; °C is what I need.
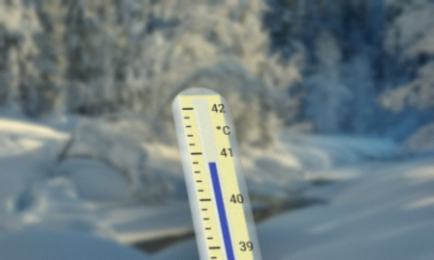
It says 40.8; °C
